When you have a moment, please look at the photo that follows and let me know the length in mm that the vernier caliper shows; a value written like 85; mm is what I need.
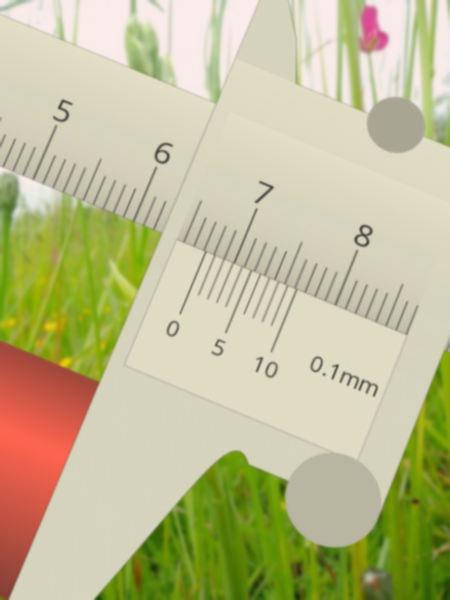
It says 67.2; mm
